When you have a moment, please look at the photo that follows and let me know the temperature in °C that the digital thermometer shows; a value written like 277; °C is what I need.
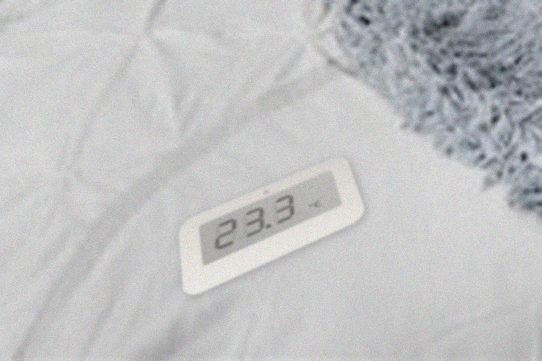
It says 23.3; °C
